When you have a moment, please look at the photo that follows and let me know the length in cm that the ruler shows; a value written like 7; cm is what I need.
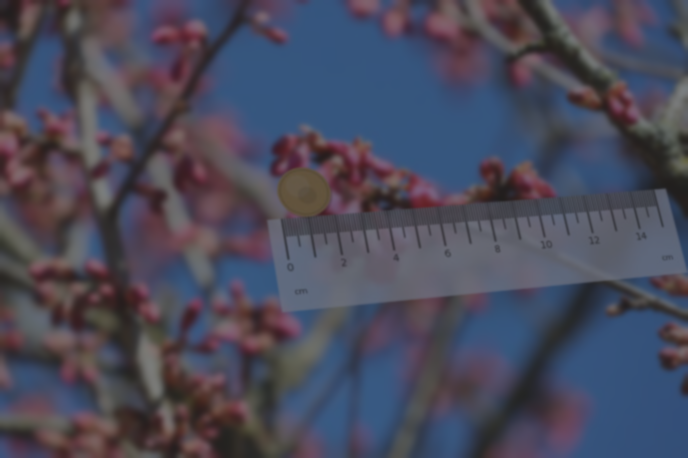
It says 2; cm
